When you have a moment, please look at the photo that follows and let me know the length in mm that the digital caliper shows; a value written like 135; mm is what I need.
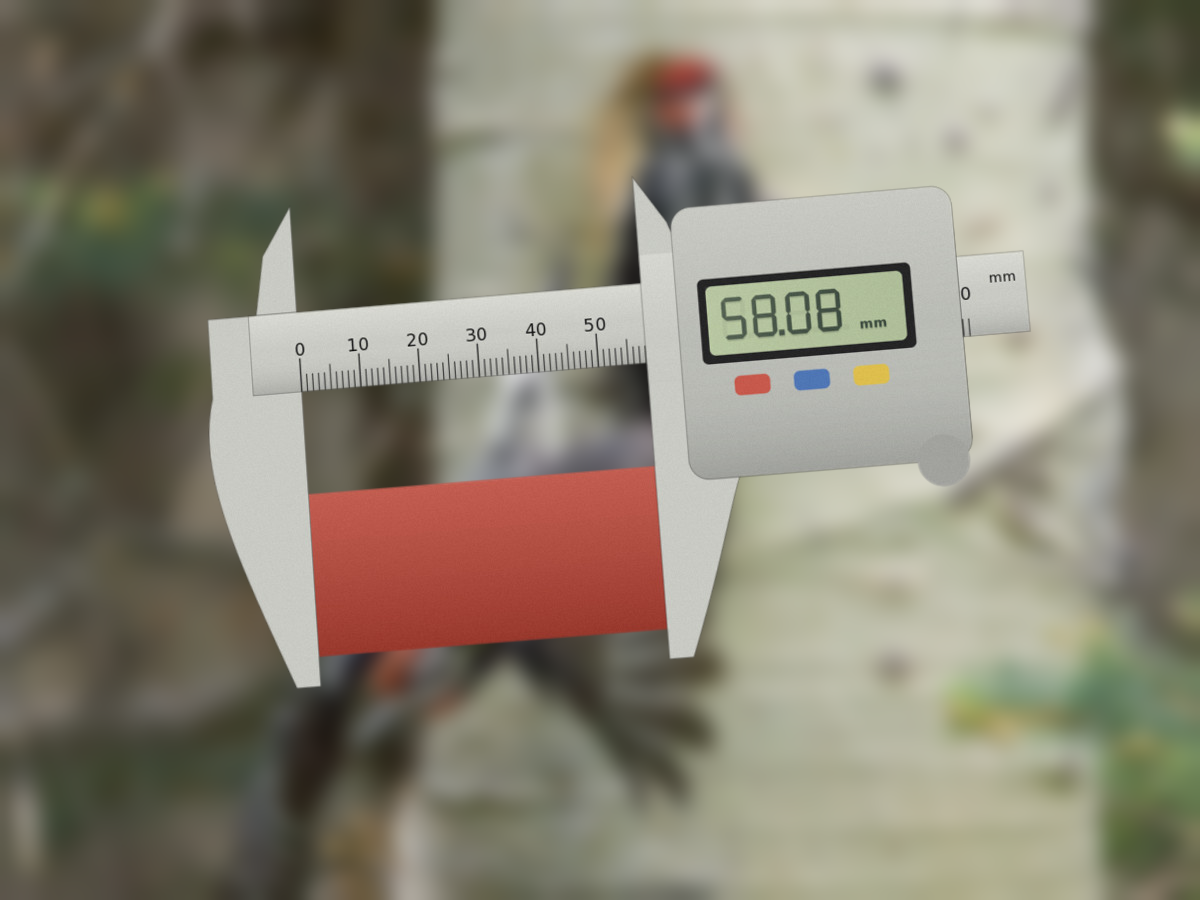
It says 58.08; mm
